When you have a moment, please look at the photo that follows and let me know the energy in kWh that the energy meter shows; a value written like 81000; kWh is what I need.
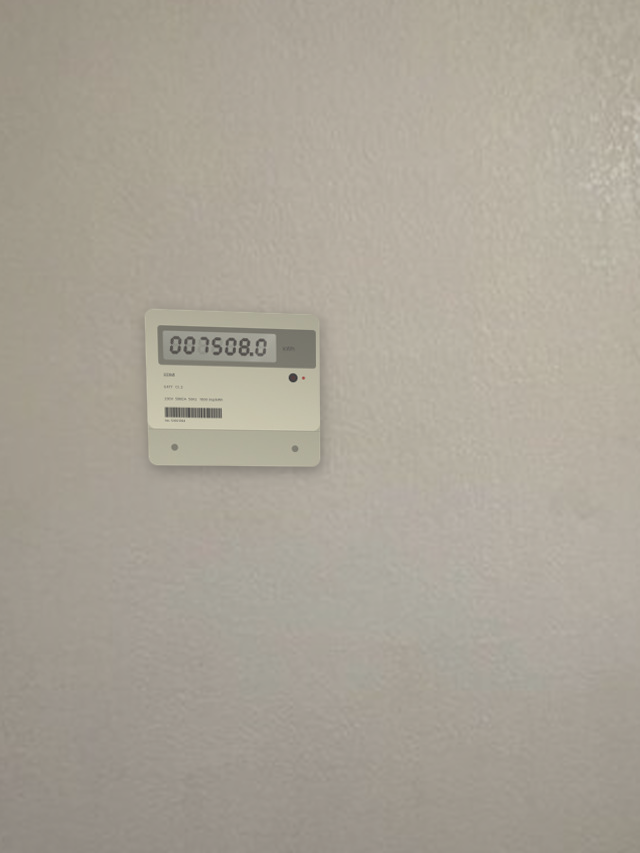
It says 7508.0; kWh
